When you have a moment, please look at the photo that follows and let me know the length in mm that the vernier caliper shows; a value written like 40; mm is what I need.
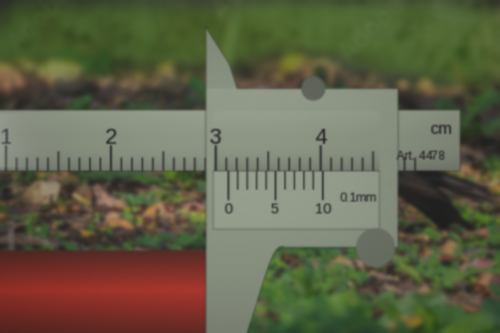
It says 31.2; mm
